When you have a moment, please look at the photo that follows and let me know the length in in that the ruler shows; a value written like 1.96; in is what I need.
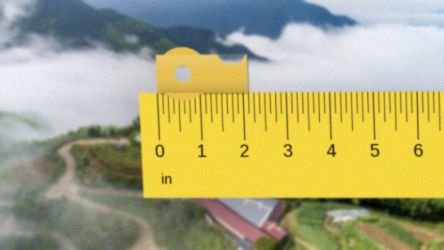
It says 2.125; in
